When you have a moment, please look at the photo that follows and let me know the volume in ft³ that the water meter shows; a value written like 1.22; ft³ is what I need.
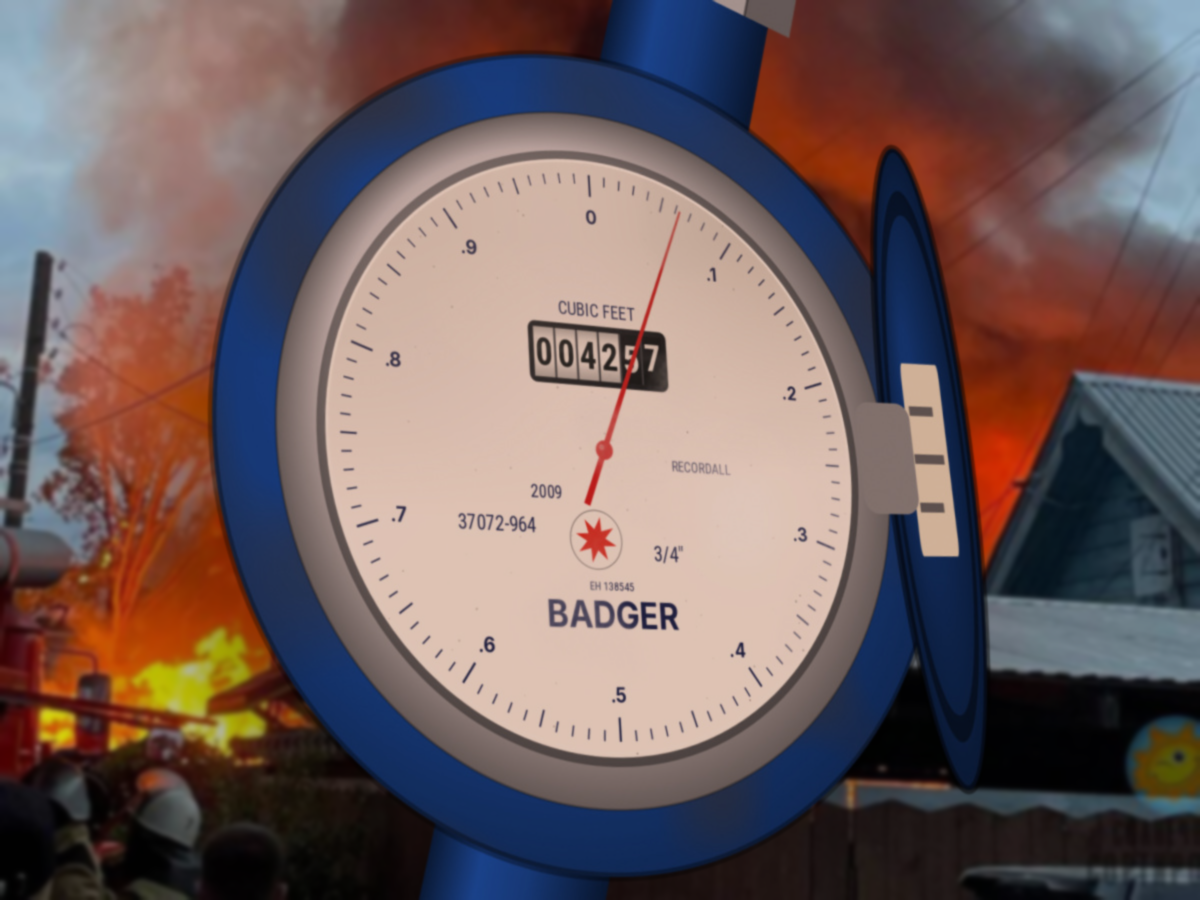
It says 4257.06; ft³
